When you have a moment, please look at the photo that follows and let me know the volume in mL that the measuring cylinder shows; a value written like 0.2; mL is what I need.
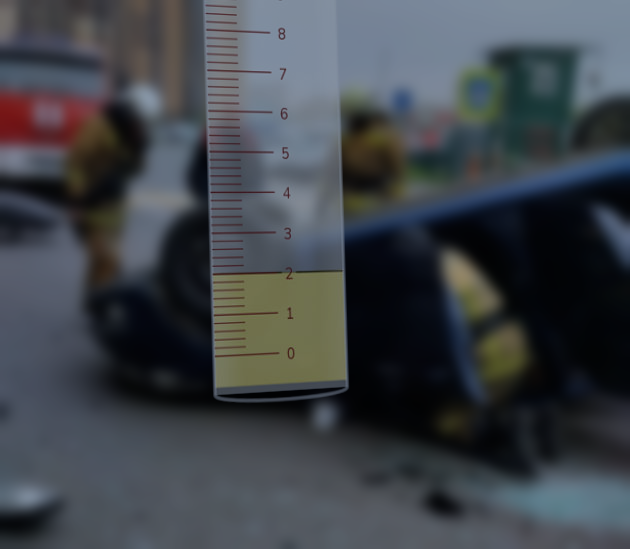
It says 2; mL
